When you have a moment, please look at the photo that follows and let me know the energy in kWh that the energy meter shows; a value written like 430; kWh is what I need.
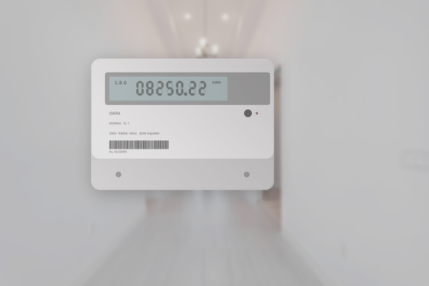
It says 8250.22; kWh
